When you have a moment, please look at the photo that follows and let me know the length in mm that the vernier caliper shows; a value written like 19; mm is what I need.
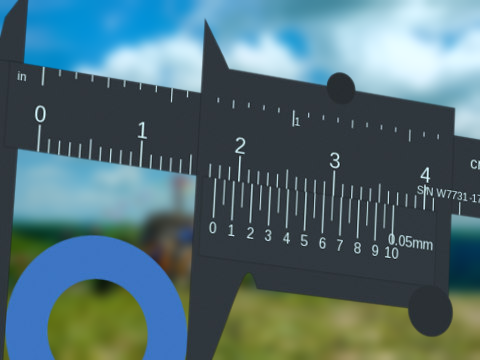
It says 17.6; mm
